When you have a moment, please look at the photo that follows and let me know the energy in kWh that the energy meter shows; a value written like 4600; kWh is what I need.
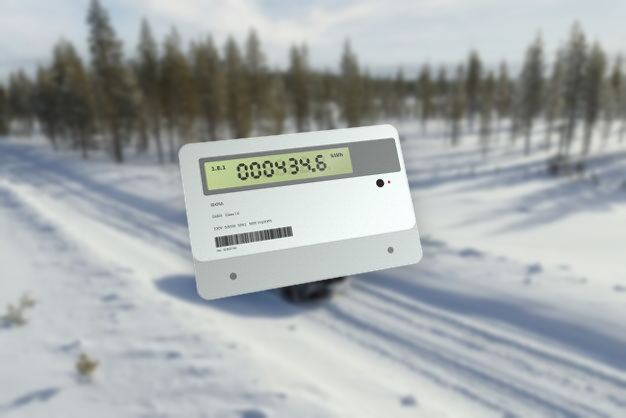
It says 434.6; kWh
